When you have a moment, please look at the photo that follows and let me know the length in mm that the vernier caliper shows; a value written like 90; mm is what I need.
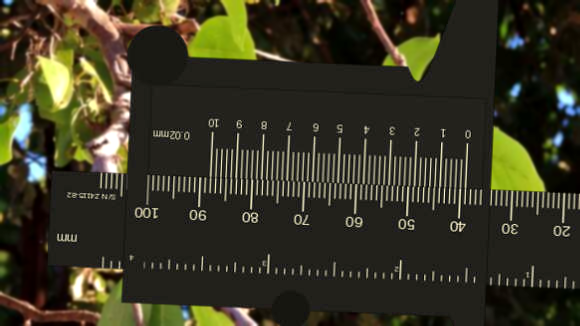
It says 39.0; mm
